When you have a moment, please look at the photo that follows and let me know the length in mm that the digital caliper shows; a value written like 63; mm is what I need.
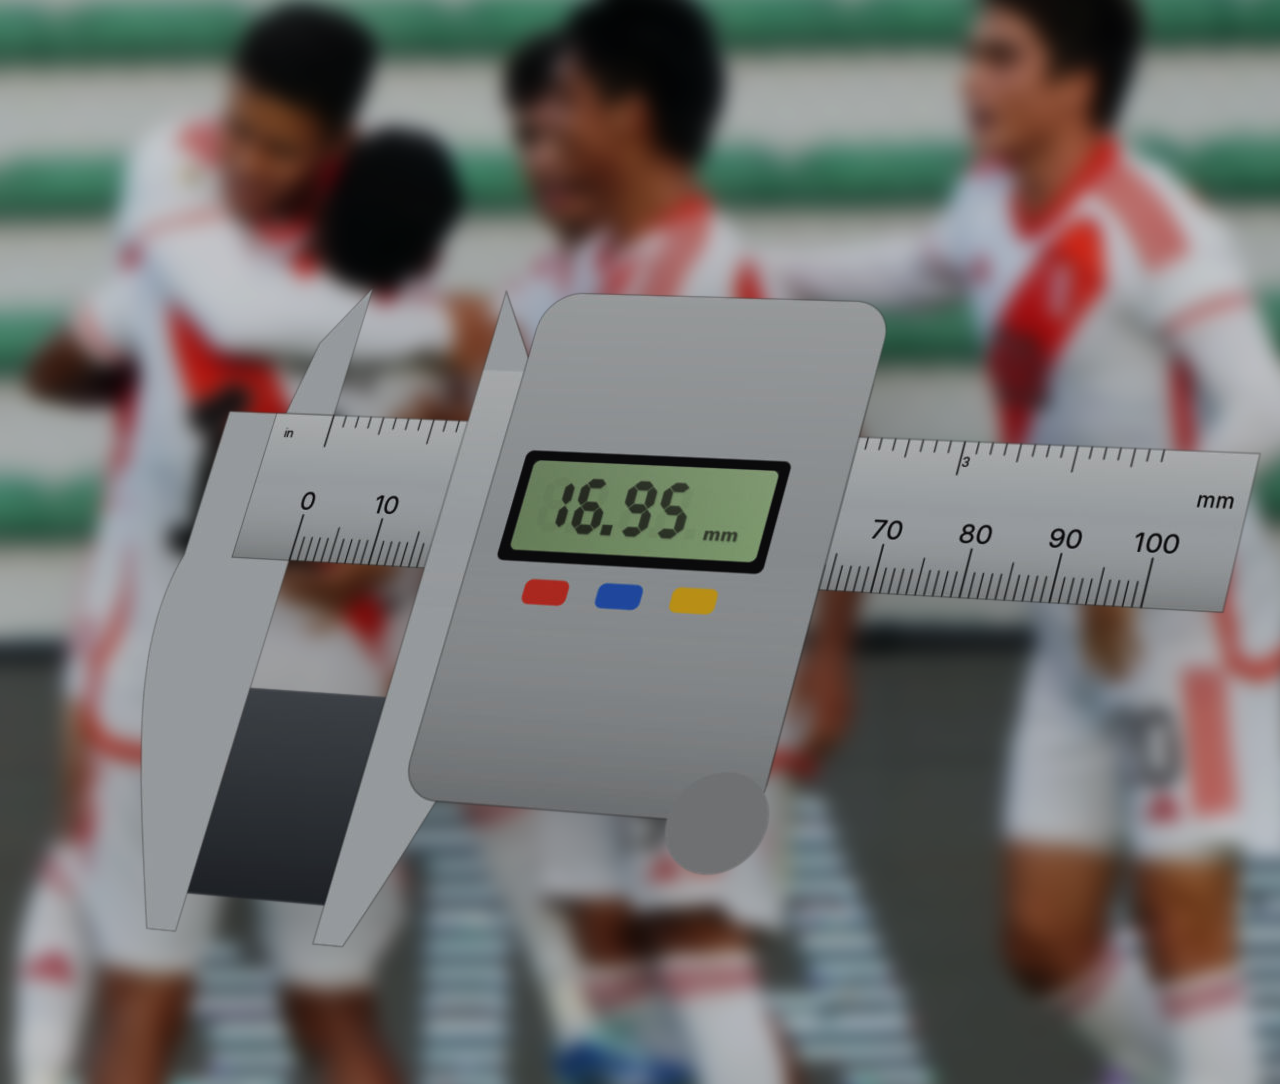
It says 16.95; mm
